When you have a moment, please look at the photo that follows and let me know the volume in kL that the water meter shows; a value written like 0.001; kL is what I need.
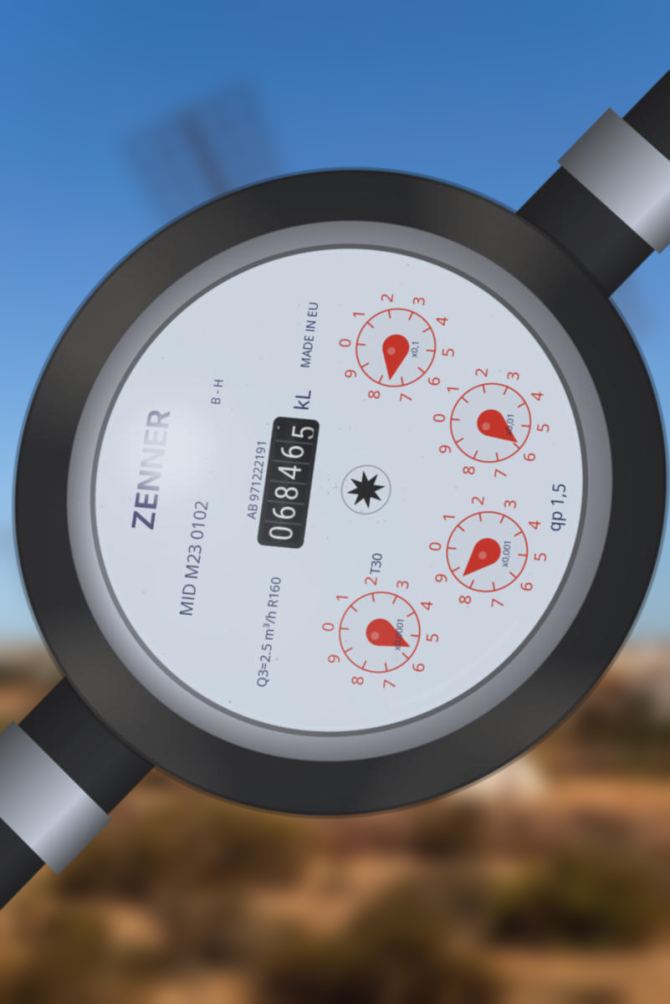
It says 68464.7585; kL
